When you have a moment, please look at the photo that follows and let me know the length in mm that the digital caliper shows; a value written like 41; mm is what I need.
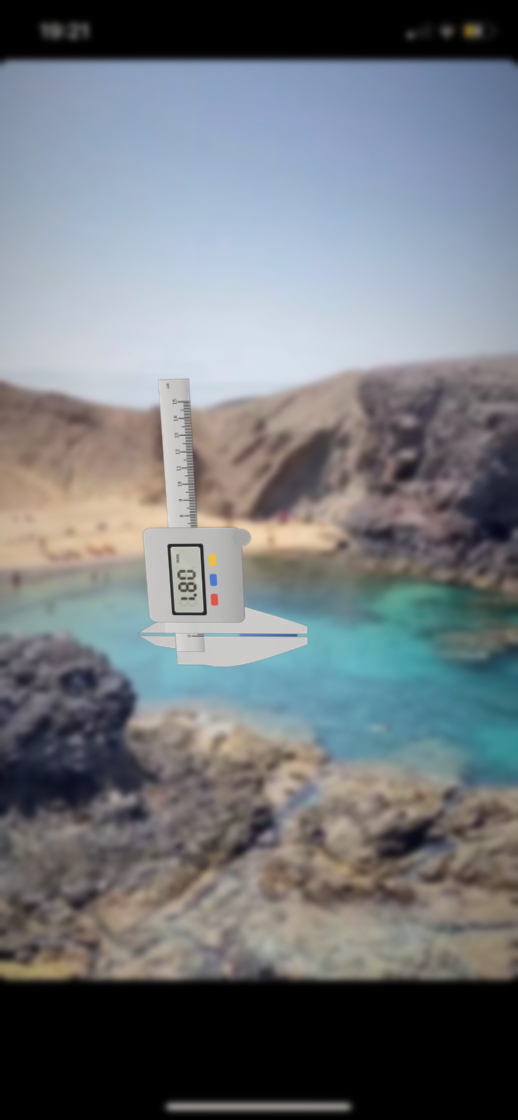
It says 1.80; mm
